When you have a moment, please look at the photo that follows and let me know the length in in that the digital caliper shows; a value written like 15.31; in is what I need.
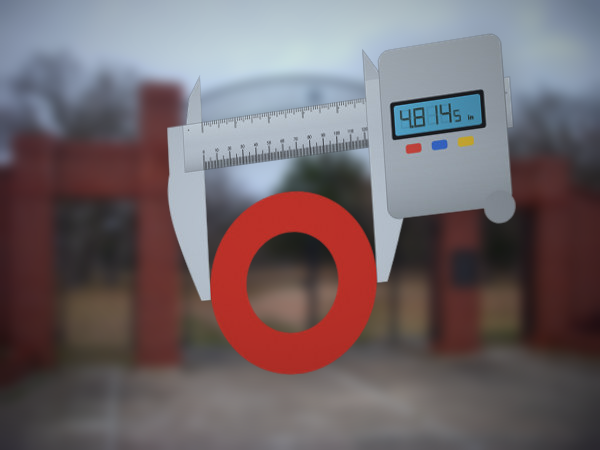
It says 4.8145; in
